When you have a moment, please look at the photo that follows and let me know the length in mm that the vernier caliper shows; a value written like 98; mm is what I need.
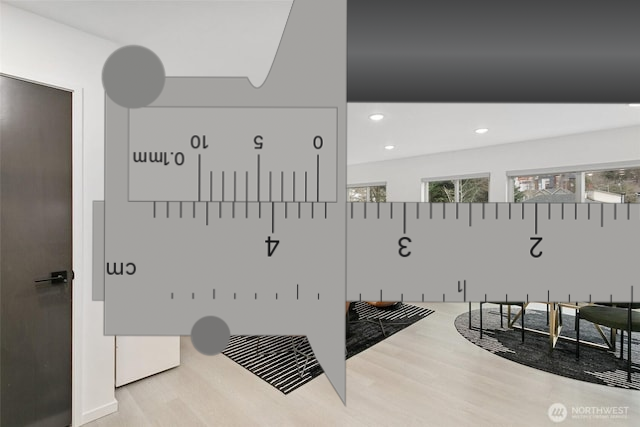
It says 36.6; mm
